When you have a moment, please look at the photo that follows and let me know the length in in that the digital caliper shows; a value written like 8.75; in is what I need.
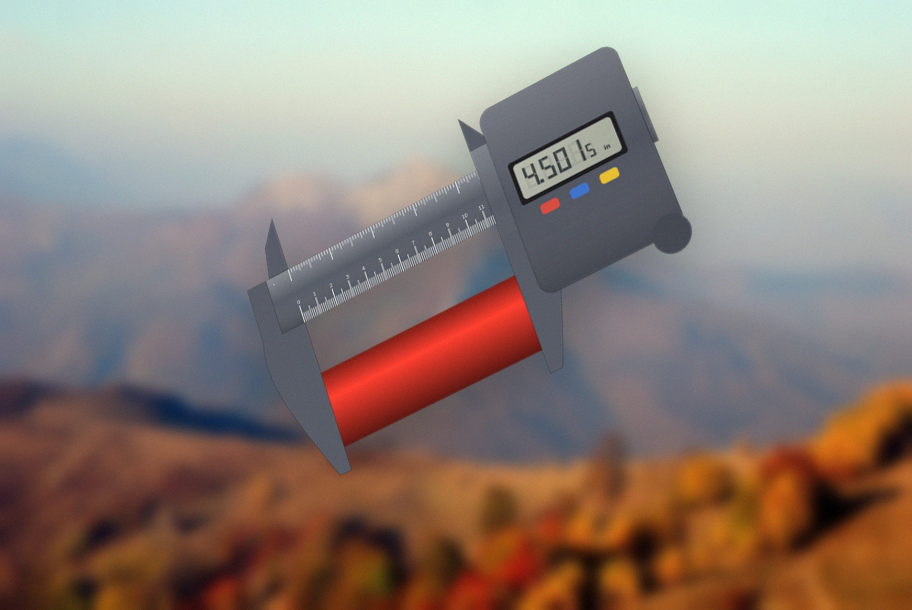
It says 4.5015; in
